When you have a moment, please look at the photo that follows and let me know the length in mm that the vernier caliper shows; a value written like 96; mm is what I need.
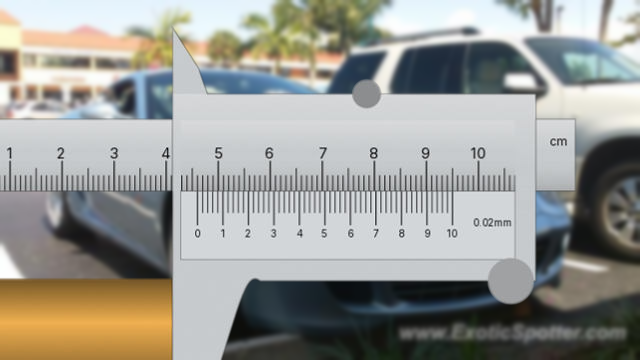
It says 46.0; mm
